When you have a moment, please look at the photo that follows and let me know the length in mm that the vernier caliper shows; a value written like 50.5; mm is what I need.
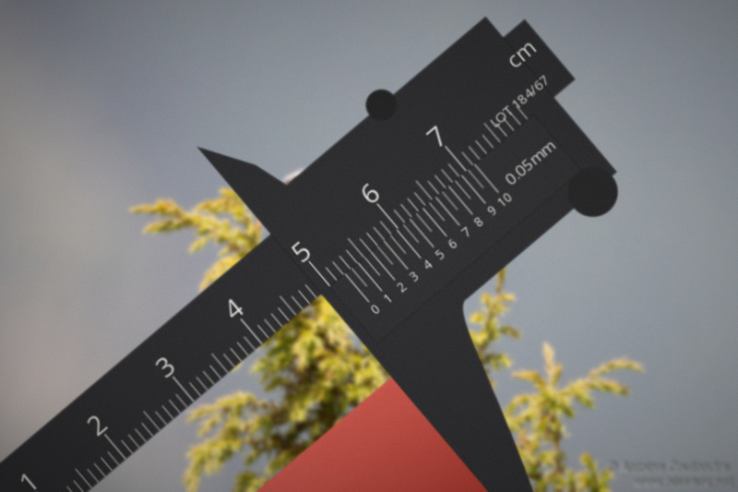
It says 52.2; mm
